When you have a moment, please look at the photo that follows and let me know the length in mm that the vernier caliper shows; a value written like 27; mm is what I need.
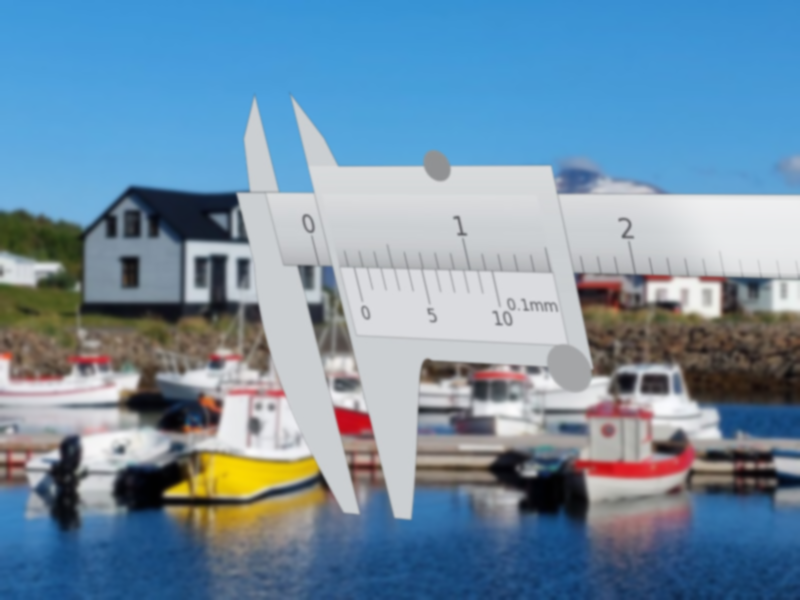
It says 2.4; mm
